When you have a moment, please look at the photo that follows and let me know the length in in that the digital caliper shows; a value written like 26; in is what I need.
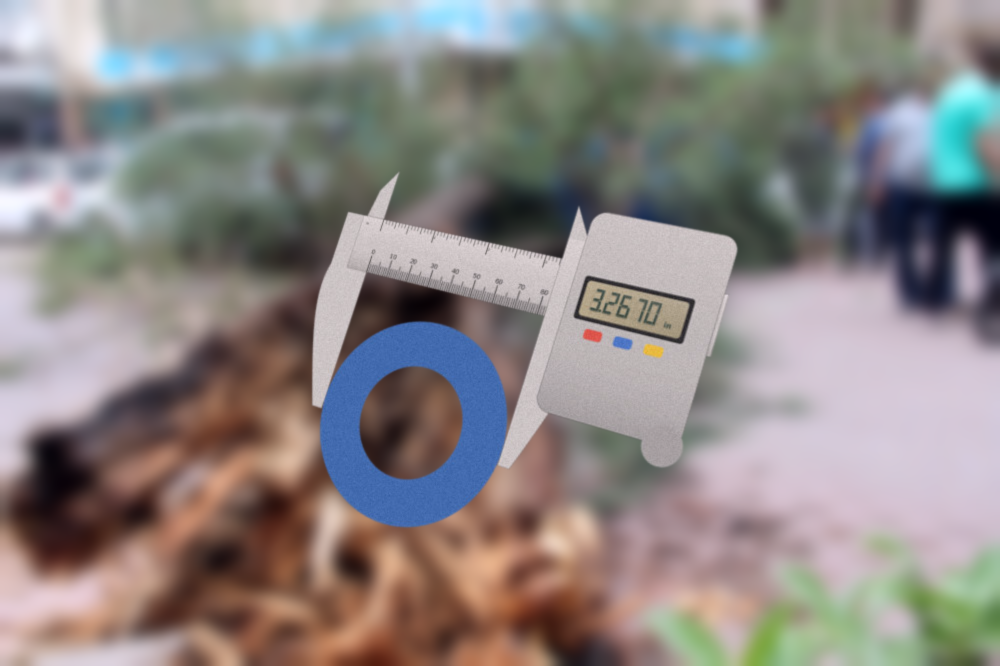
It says 3.2670; in
